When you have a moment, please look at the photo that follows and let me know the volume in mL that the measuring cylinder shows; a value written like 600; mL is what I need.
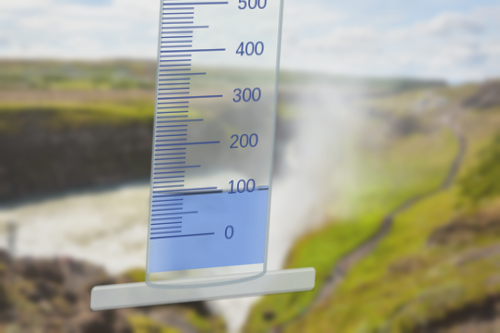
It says 90; mL
